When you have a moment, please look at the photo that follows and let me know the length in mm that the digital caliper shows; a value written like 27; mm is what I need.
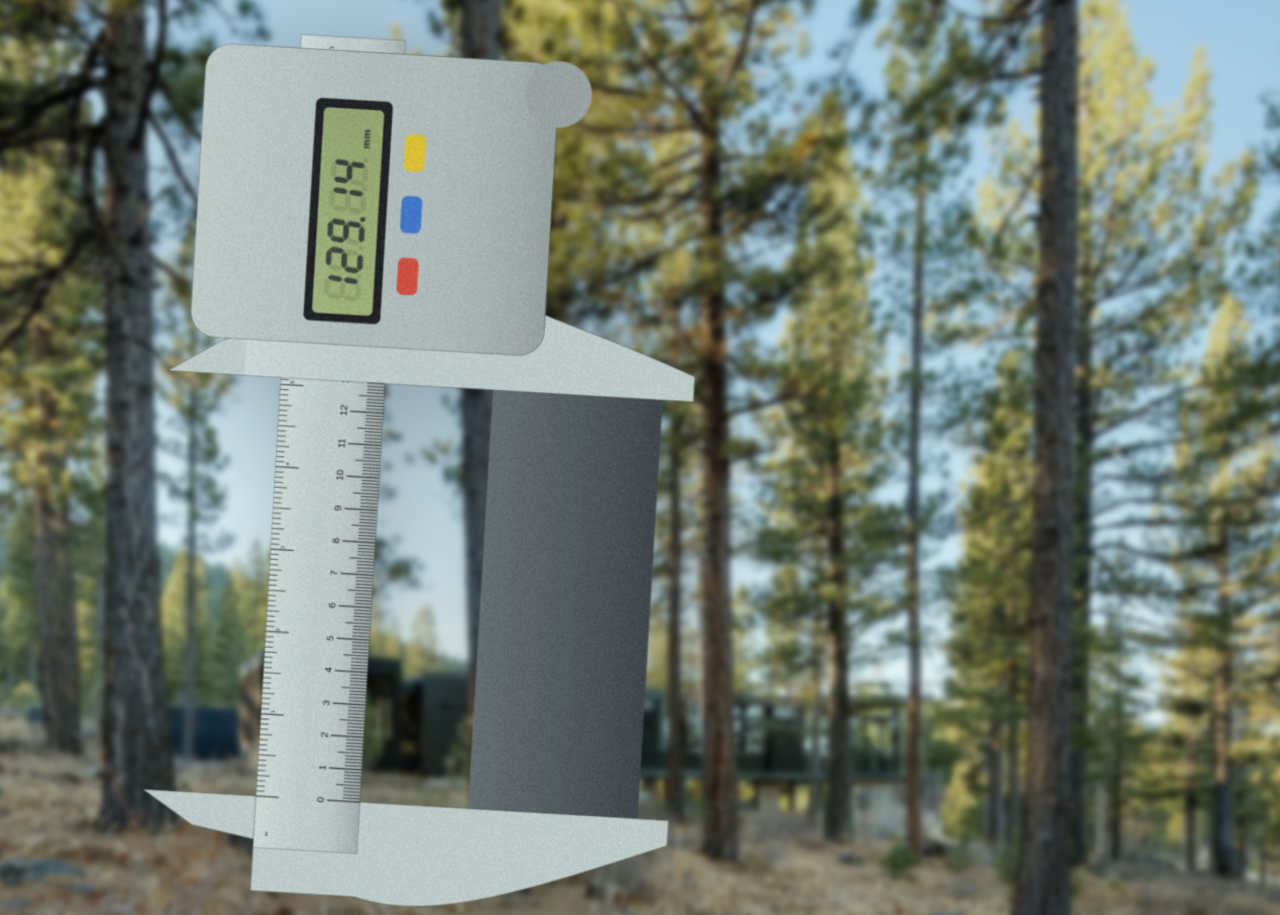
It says 129.14; mm
